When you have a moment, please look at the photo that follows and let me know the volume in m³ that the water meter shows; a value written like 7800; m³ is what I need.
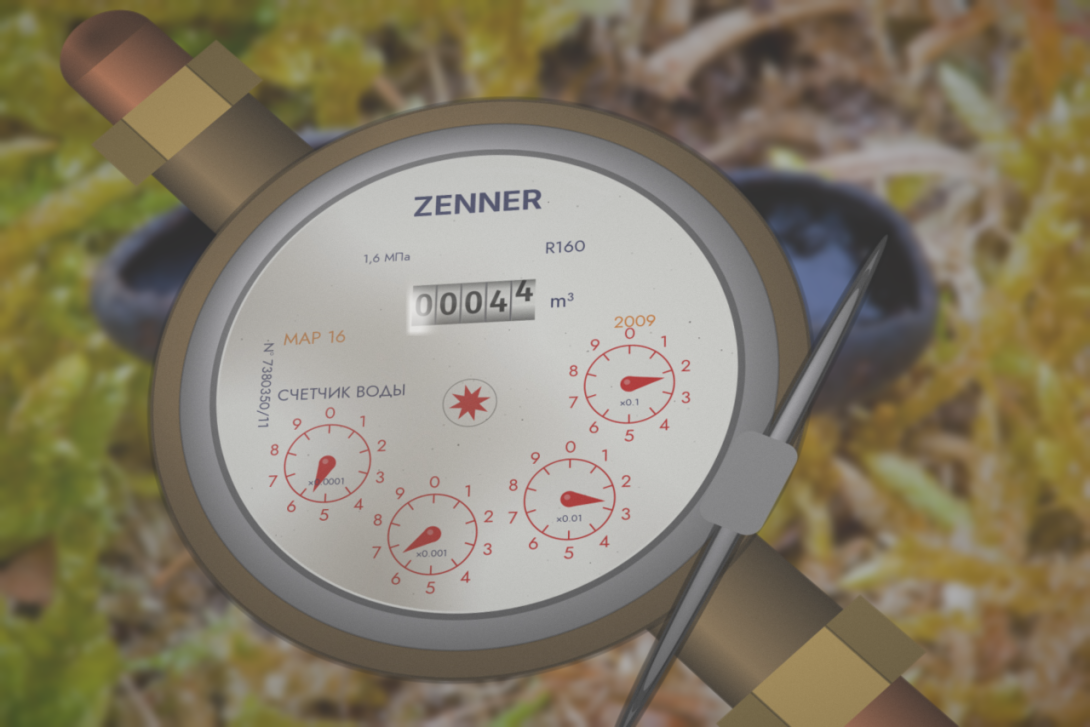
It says 44.2265; m³
